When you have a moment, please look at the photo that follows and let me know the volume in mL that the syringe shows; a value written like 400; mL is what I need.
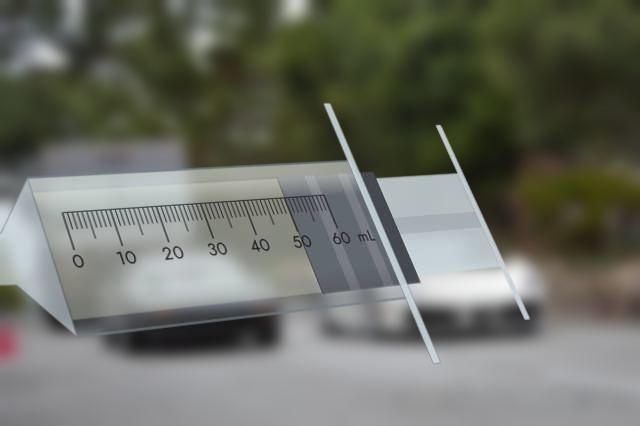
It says 50; mL
